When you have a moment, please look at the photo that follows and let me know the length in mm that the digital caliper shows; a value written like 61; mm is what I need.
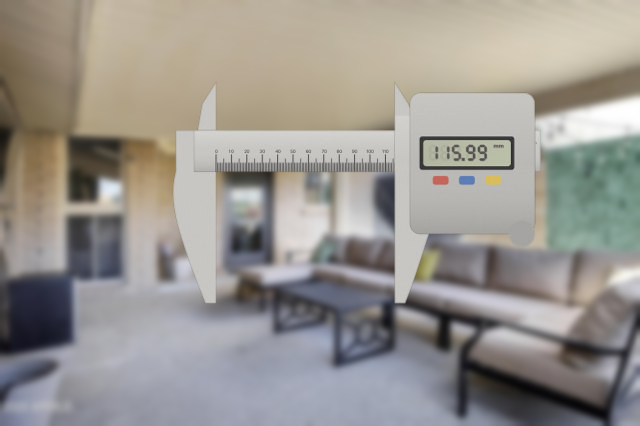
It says 115.99; mm
